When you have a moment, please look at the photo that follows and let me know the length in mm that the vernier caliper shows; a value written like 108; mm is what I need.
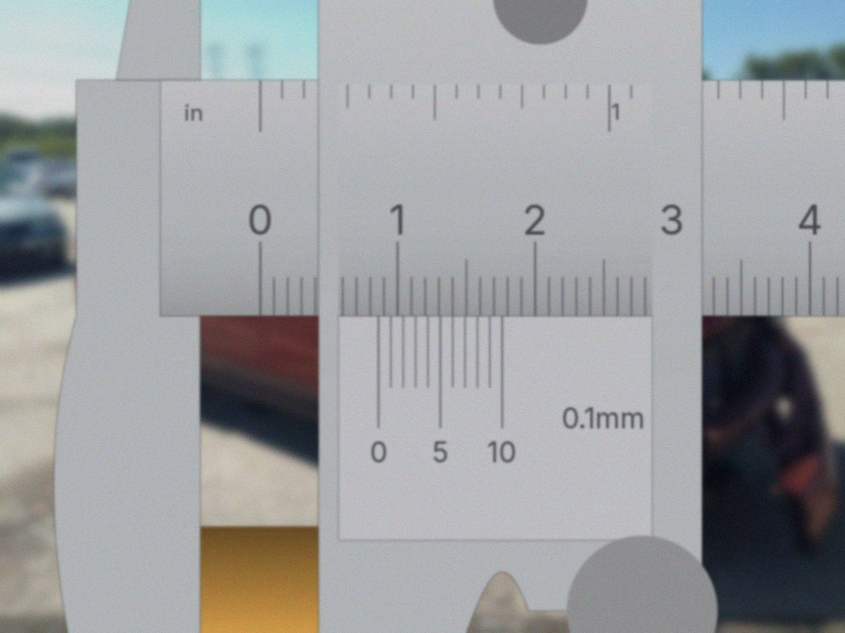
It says 8.6; mm
